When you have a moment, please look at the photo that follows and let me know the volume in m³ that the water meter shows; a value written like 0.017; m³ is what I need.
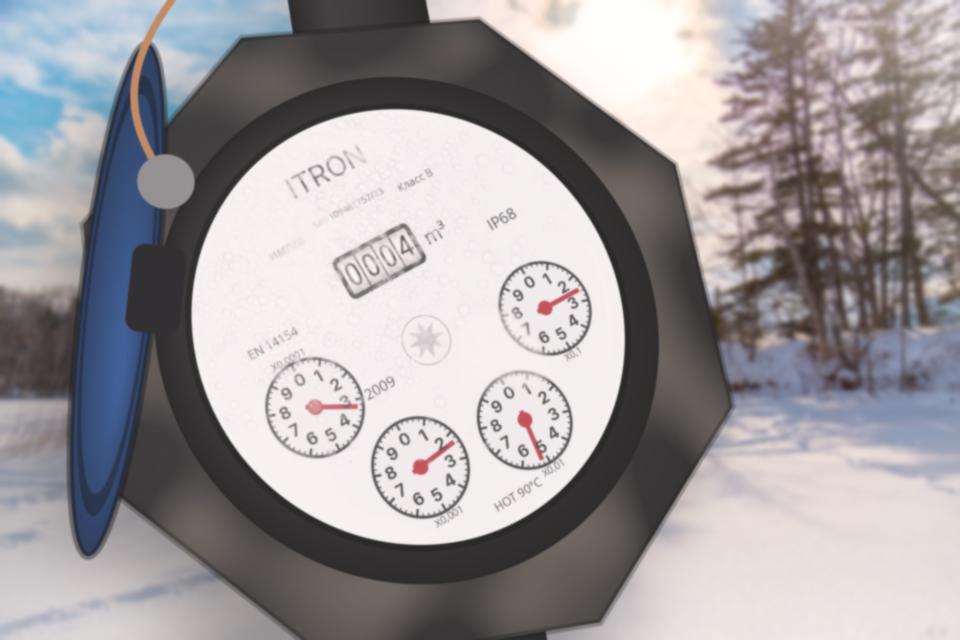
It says 4.2523; m³
